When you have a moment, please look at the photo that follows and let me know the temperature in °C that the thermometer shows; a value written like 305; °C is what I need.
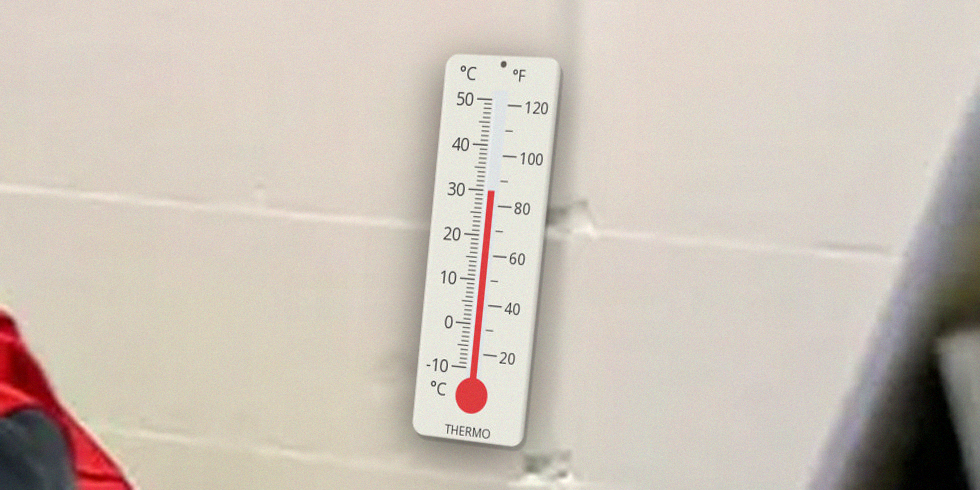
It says 30; °C
